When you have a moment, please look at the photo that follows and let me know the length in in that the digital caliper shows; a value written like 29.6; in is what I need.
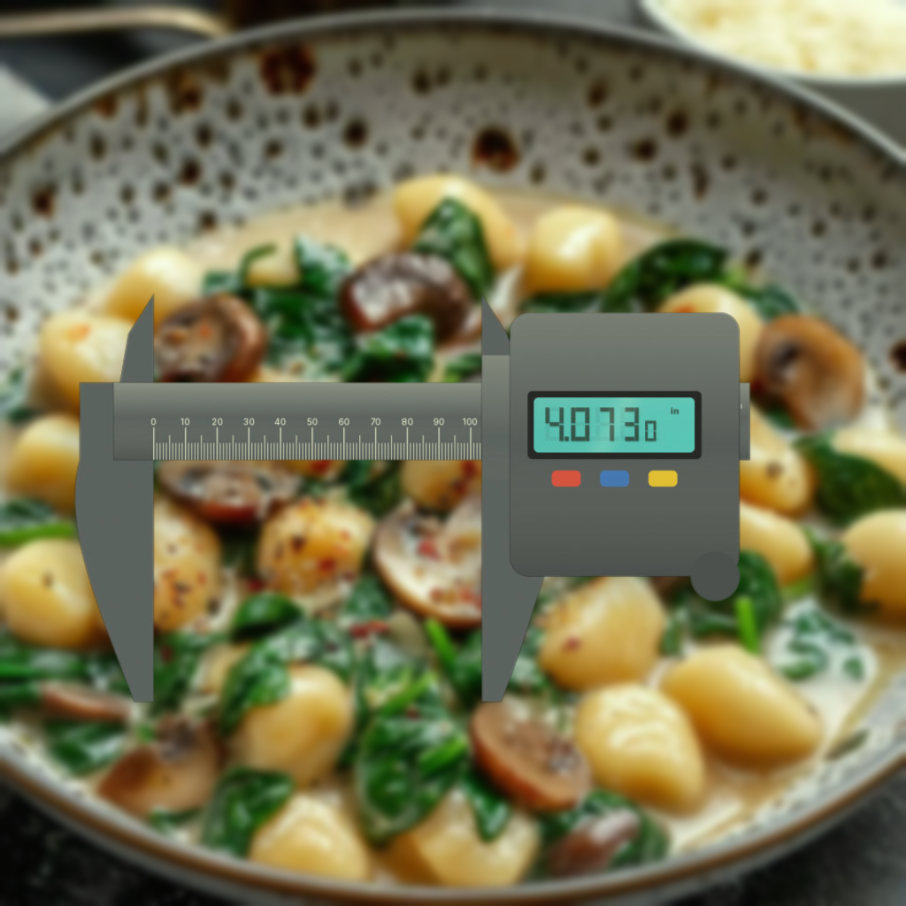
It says 4.0730; in
